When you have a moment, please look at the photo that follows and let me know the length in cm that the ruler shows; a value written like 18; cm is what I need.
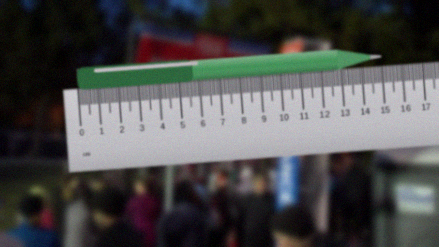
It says 15; cm
